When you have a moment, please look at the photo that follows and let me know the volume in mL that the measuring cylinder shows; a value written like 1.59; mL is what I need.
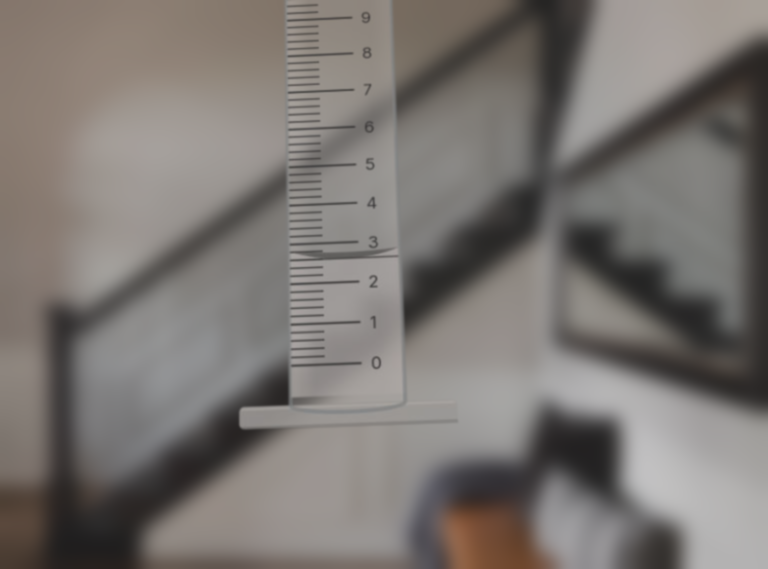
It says 2.6; mL
